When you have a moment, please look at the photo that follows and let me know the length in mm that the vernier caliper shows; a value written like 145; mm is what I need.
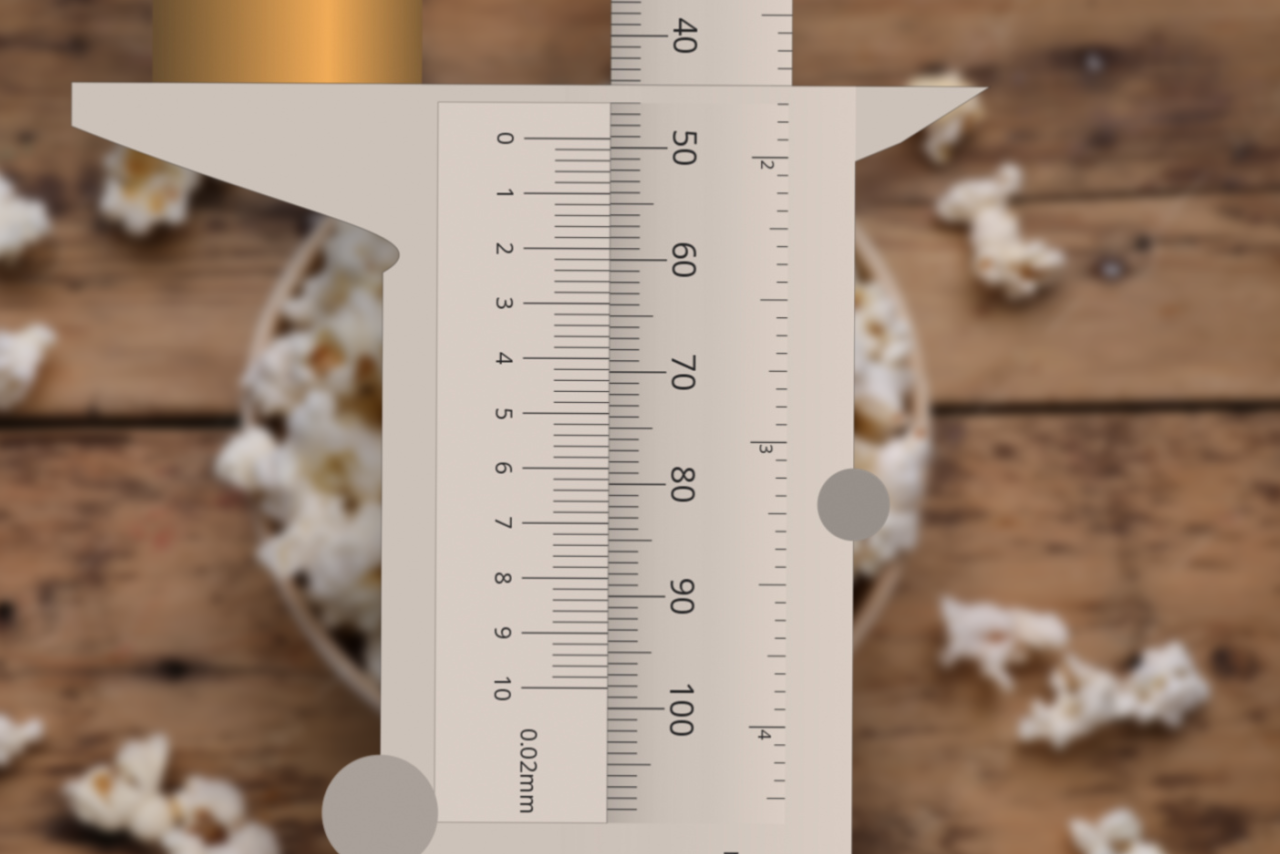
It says 49.2; mm
